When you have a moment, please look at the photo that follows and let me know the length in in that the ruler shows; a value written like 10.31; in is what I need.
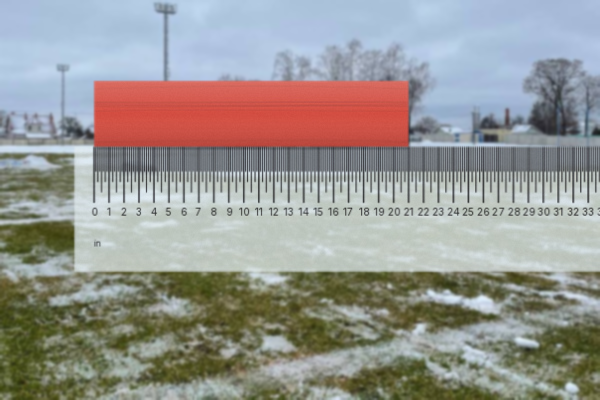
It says 21; in
